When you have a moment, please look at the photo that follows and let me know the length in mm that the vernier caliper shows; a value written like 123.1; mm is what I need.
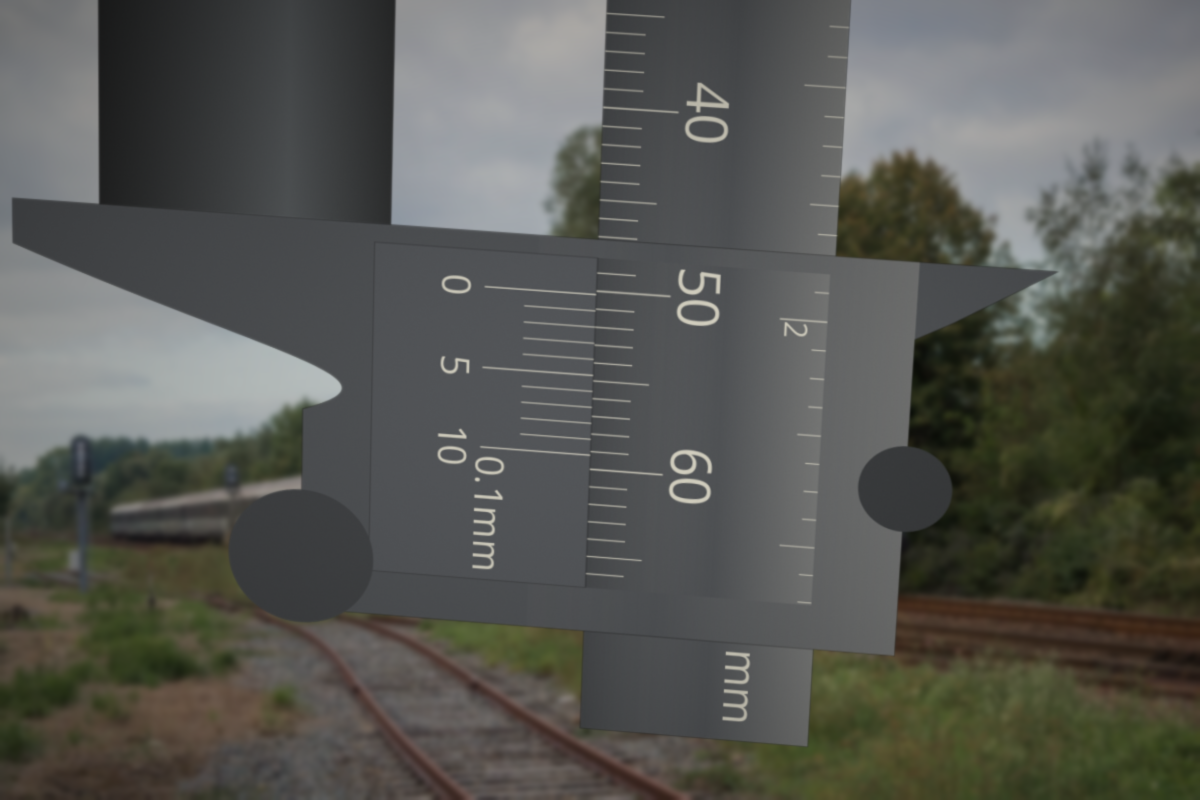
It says 50.2; mm
